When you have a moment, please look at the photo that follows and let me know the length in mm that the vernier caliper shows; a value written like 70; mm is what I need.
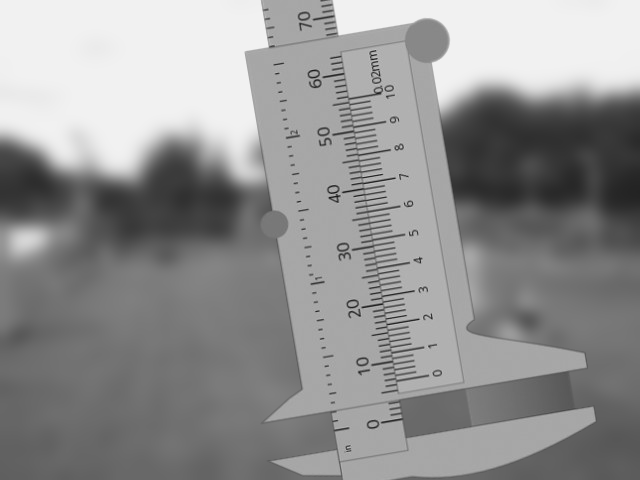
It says 6.6; mm
